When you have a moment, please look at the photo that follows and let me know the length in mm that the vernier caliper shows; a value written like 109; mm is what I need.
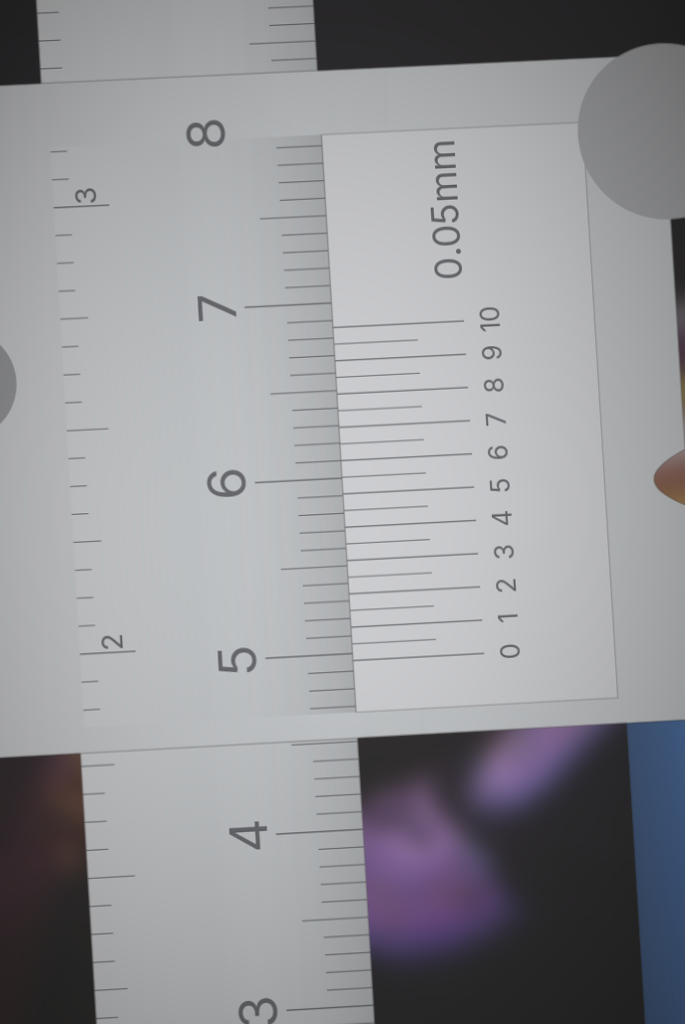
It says 49.6; mm
